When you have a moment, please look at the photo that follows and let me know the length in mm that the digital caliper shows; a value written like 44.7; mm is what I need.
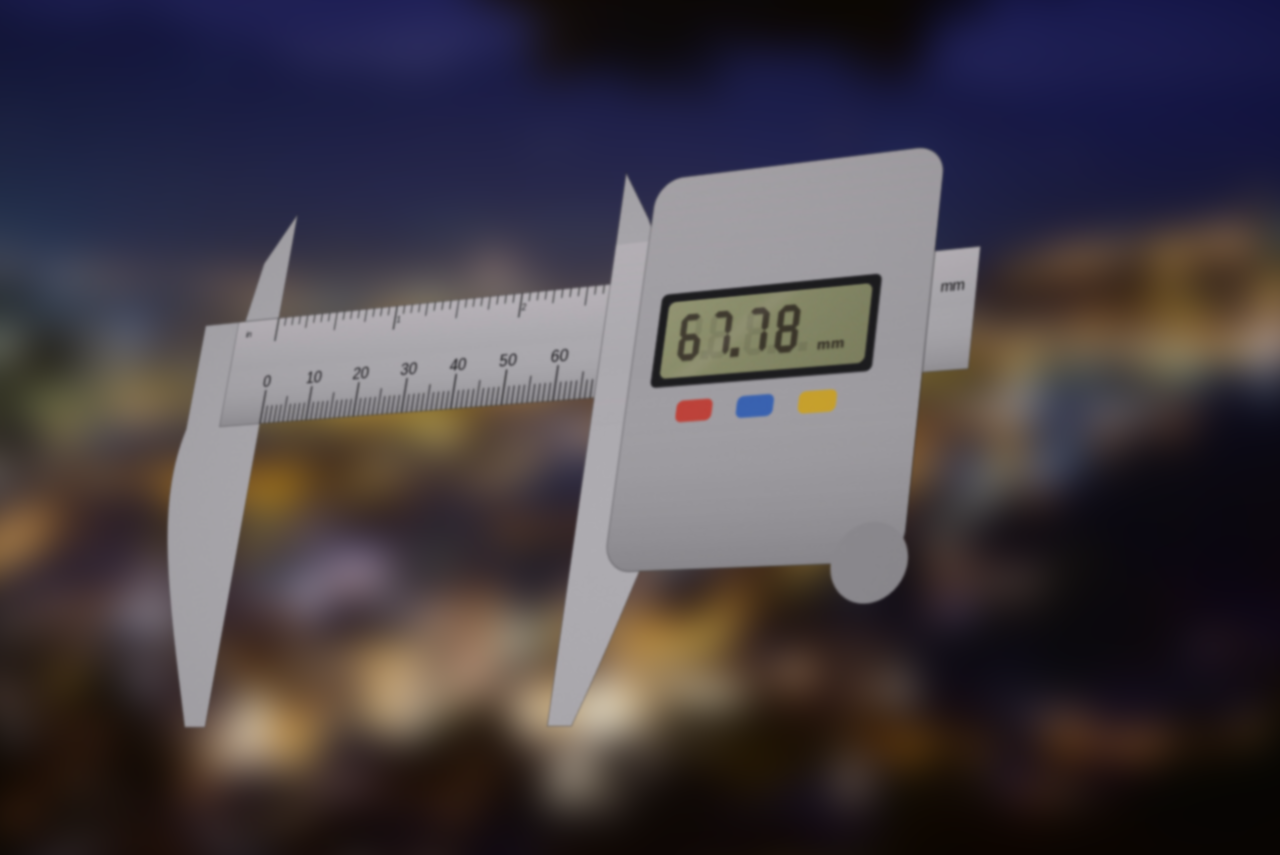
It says 67.78; mm
